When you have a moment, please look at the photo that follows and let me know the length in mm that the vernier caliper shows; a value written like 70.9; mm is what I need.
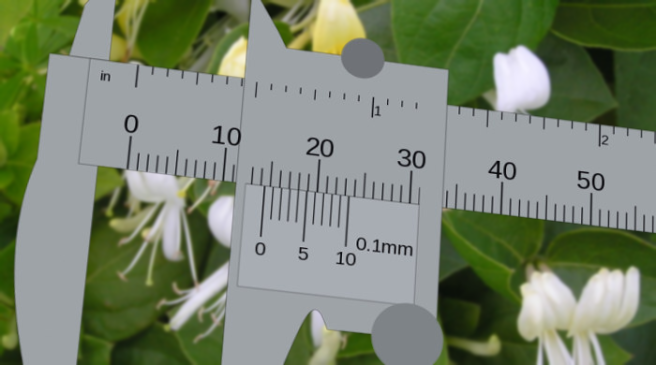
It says 14.4; mm
